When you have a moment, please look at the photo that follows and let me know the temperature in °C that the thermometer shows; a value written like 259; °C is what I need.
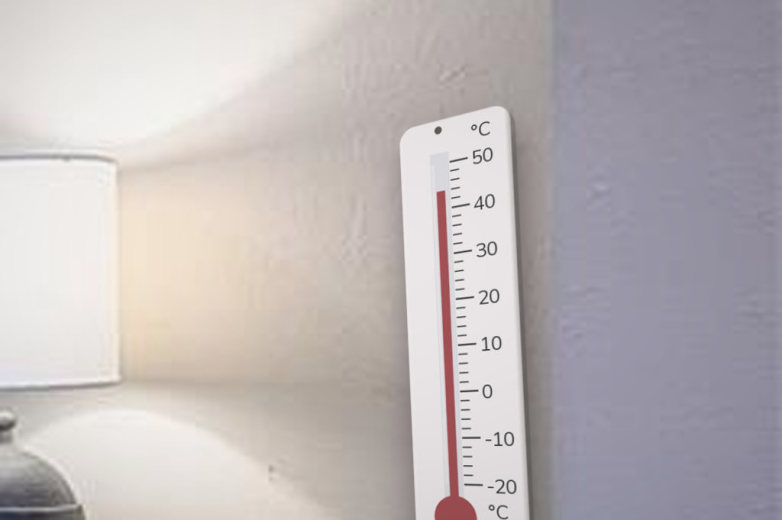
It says 44; °C
